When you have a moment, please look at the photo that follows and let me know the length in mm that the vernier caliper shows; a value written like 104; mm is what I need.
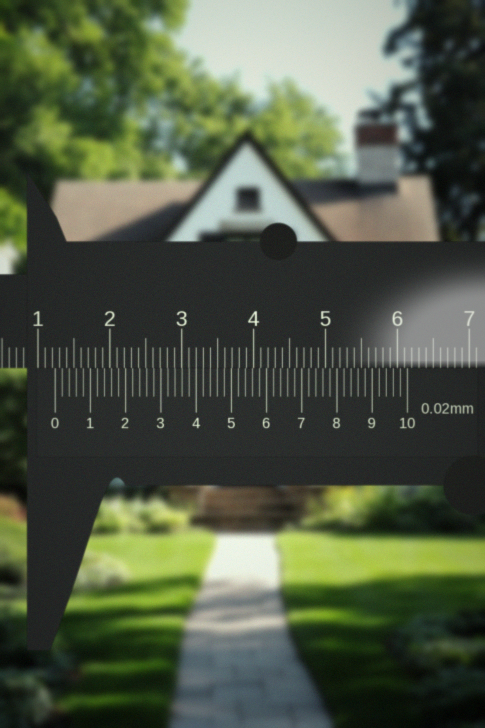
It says 12.4; mm
